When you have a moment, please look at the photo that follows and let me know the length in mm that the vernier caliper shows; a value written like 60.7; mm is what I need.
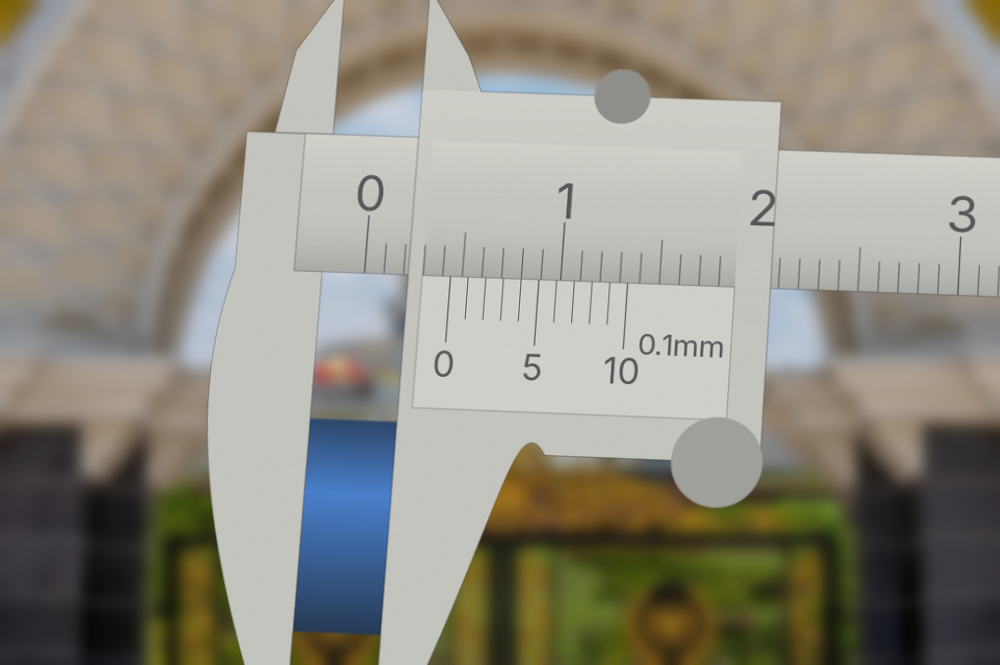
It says 4.4; mm
